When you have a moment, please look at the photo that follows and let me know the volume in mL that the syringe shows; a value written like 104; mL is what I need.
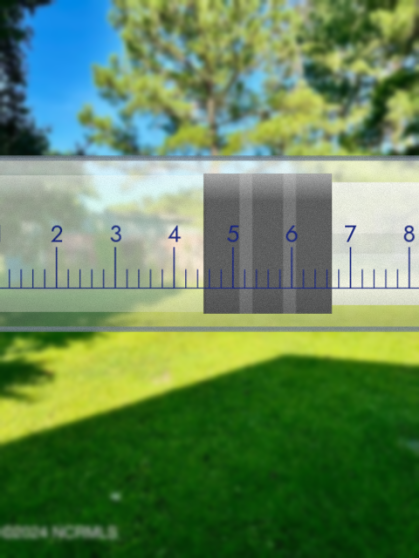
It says 4.5; mL
